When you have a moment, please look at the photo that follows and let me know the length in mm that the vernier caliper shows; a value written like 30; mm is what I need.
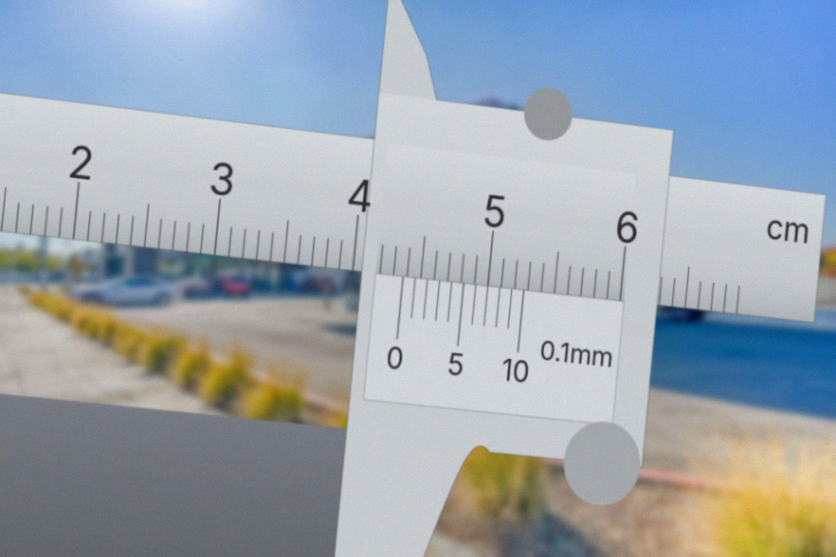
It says 43.7; mm
